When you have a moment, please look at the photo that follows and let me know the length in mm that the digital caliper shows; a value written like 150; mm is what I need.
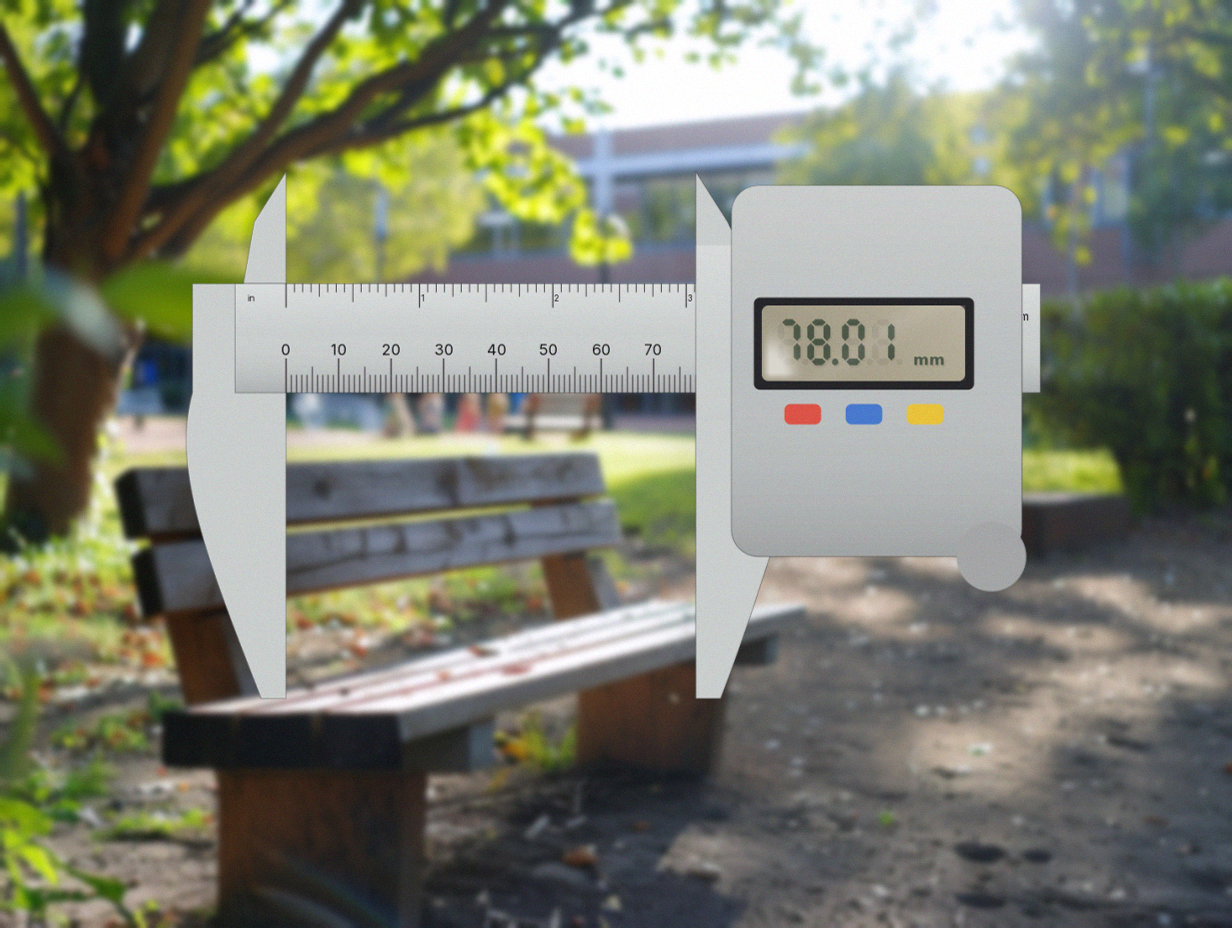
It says 78.01; mm
